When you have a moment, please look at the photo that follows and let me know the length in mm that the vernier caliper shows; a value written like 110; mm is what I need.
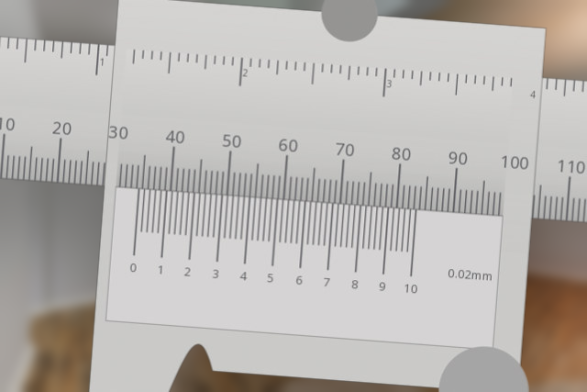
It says 34.4; mm
